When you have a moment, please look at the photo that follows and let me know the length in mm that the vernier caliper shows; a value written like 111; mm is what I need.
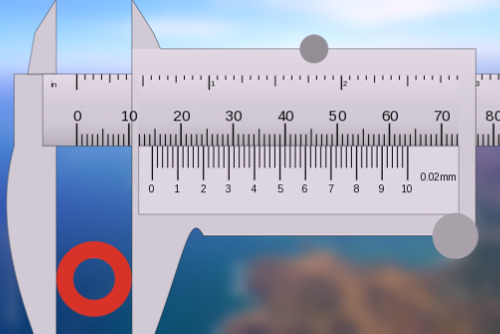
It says 14.5; mm
